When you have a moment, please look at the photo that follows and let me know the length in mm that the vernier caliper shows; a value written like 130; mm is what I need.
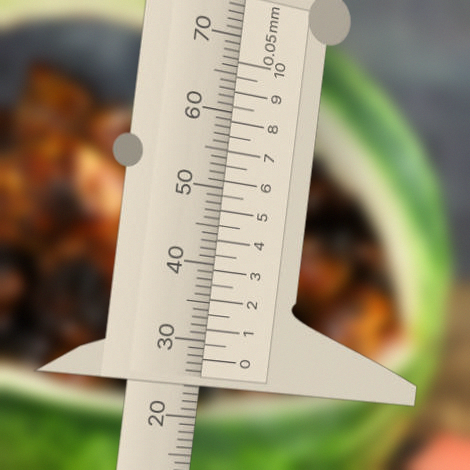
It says 27.6; mm
